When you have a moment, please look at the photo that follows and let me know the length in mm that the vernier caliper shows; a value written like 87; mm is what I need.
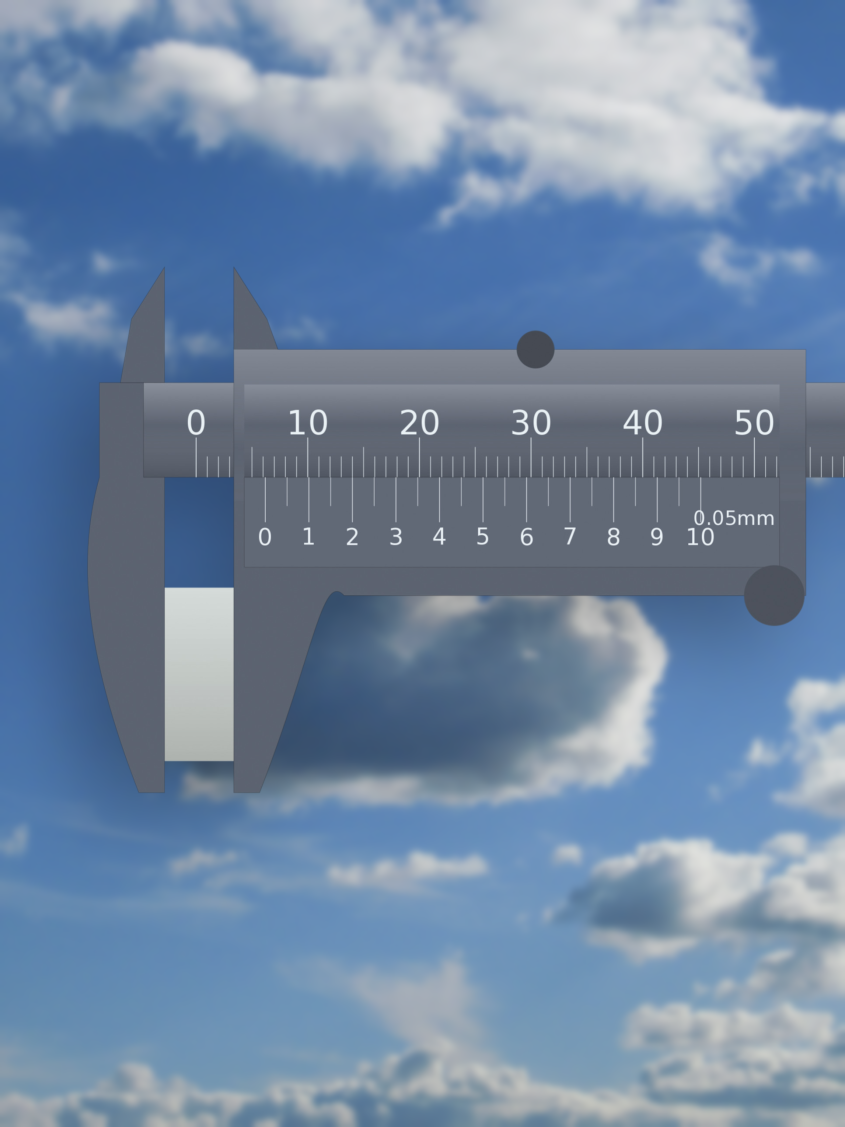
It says 6.2; mm
